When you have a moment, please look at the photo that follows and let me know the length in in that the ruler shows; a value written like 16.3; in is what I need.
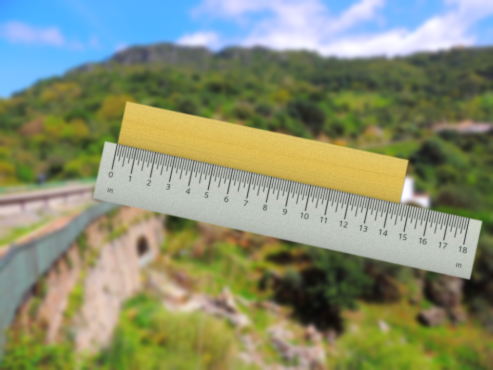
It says 14.5; in
